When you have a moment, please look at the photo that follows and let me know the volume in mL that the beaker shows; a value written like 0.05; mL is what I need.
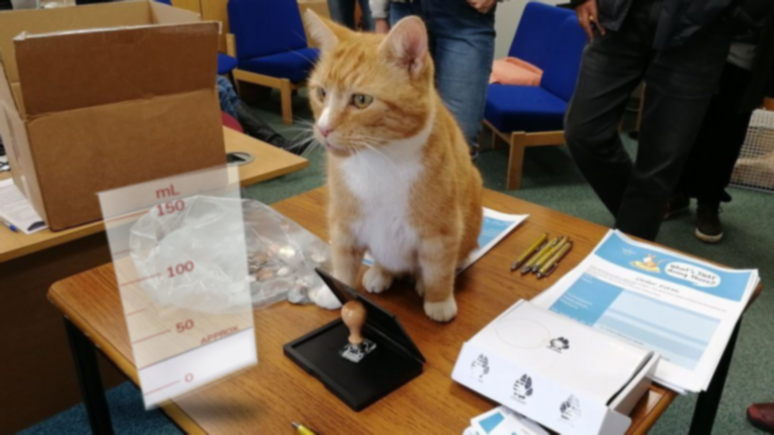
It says 25; mL
